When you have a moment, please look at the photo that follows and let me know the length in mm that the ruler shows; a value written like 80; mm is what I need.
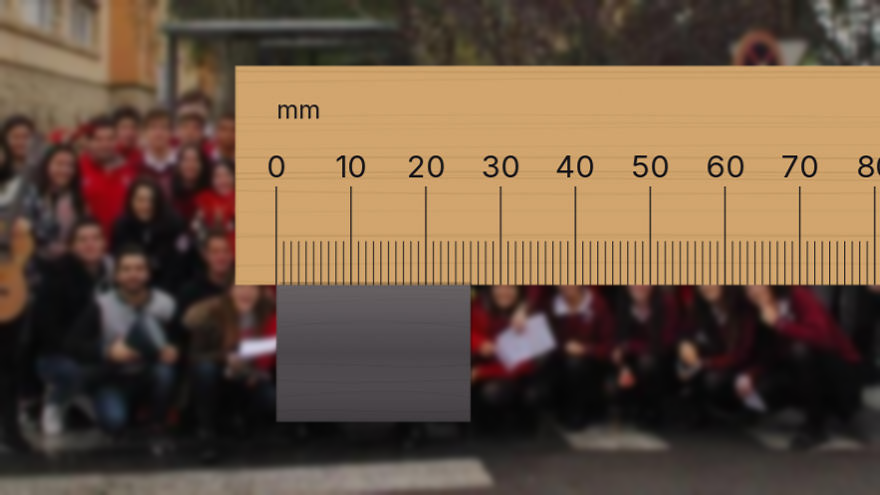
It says 26; mm
